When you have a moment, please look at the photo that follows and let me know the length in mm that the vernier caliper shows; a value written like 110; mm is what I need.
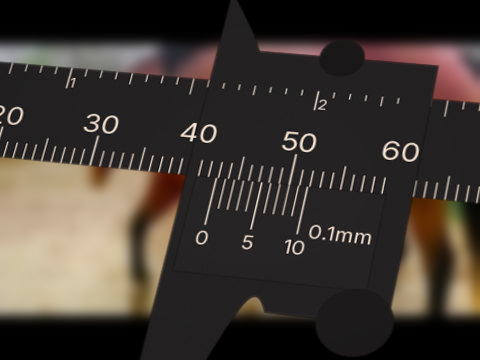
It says 42.8; mm
